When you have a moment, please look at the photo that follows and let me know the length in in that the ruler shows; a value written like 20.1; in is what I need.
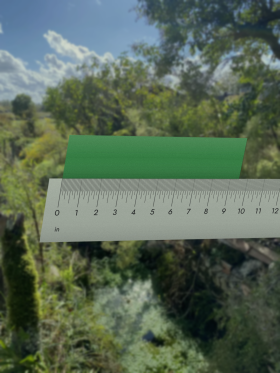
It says 9.5; in
